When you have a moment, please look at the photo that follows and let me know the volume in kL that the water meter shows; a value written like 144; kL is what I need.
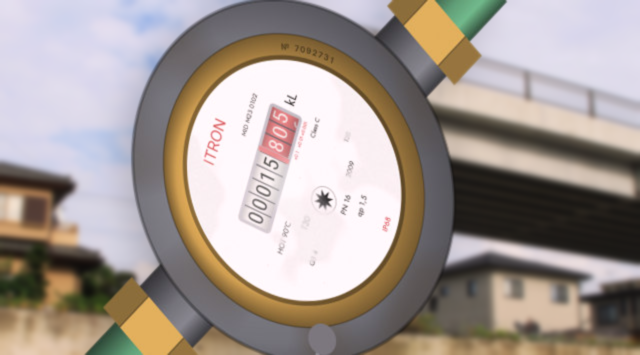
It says 15.805; kL
